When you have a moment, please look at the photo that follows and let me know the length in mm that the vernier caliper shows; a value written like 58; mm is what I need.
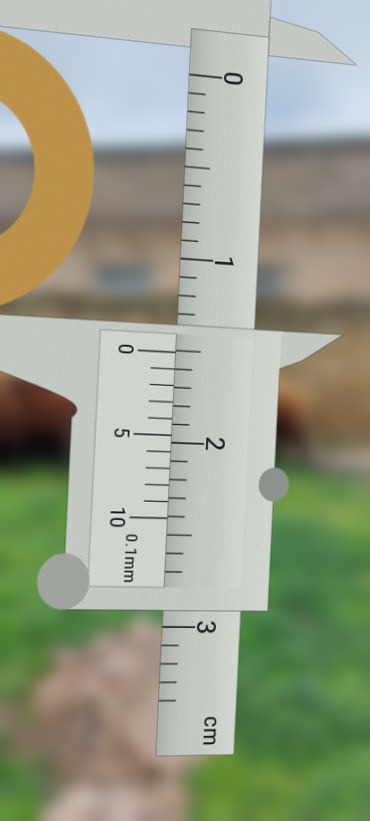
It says 15.1; mm
